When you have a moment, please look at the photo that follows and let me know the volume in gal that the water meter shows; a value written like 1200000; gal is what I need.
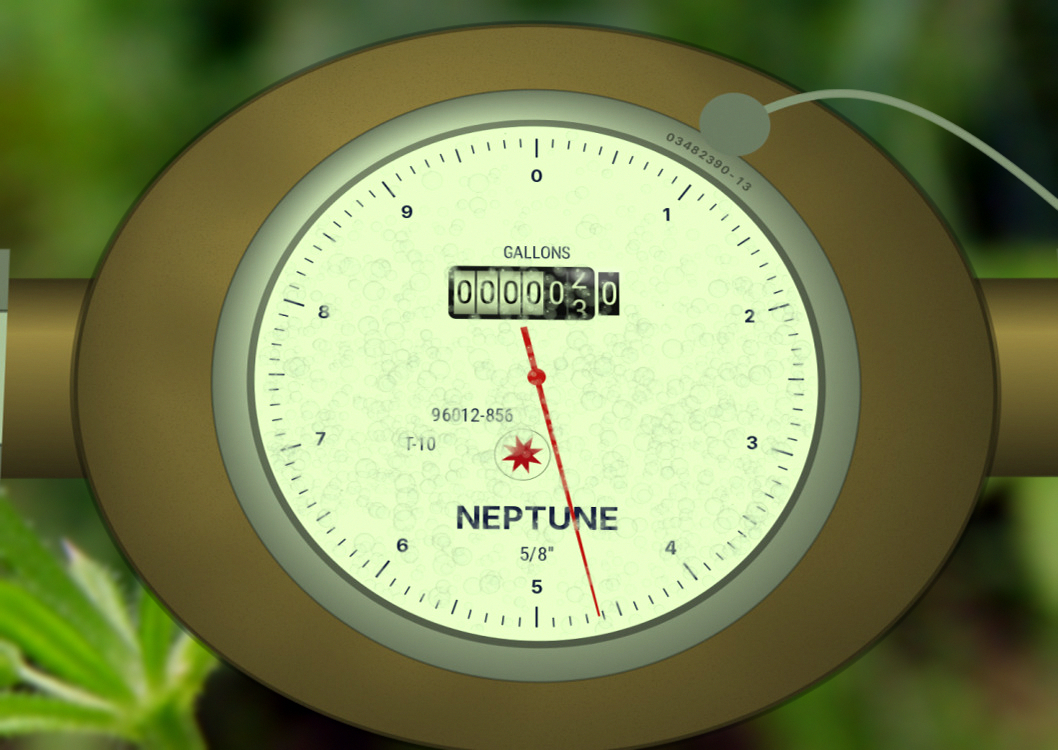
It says 24.6; gal
